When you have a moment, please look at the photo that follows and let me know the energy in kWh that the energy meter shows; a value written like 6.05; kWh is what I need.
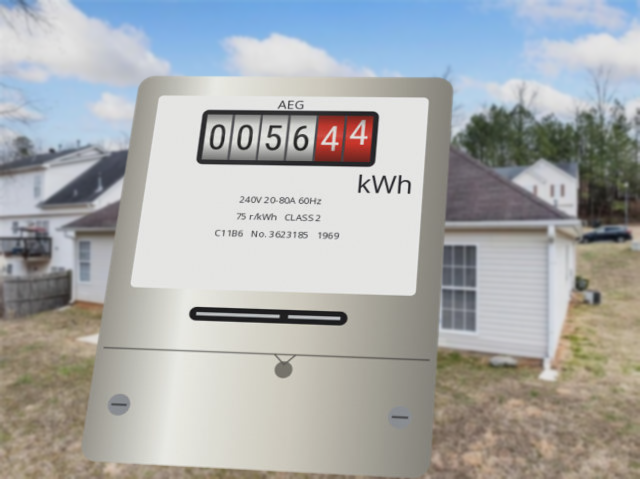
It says 56.44; kWh
